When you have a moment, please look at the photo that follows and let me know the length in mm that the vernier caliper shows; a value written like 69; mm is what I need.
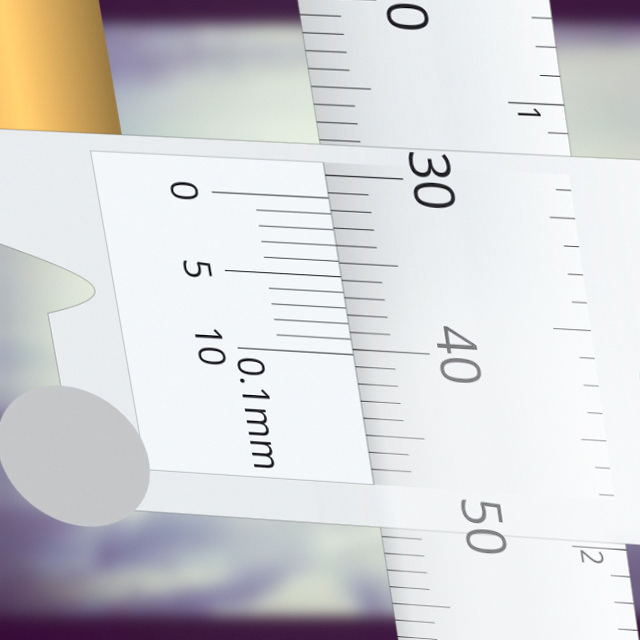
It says 31.3; mm
